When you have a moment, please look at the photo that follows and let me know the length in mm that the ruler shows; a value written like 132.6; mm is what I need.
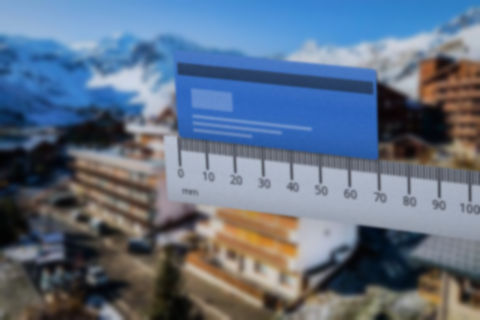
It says 70; mm
